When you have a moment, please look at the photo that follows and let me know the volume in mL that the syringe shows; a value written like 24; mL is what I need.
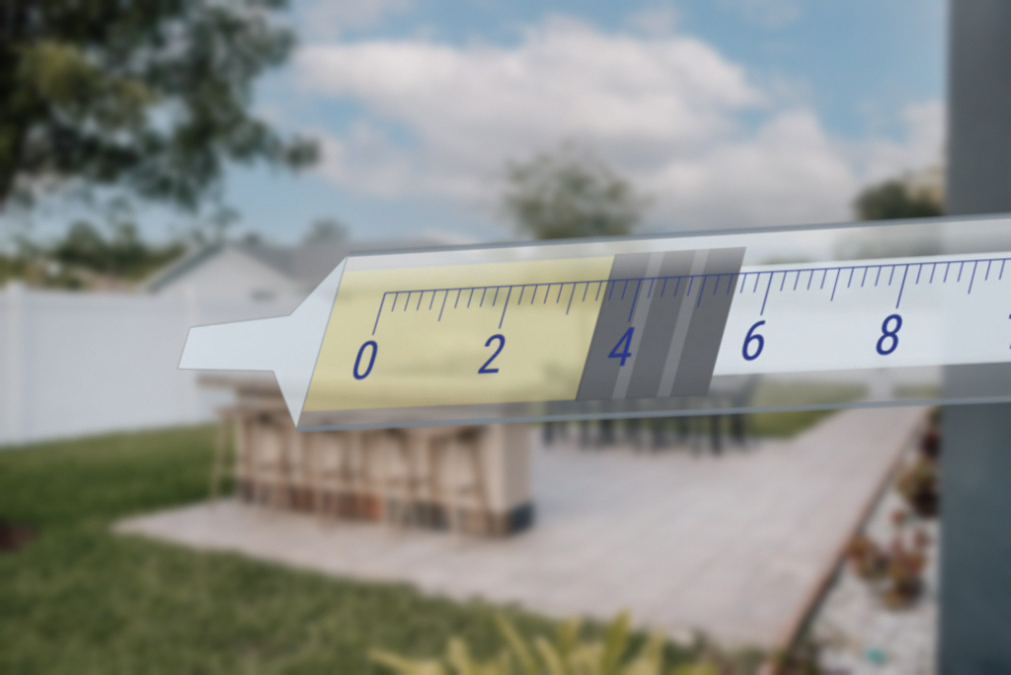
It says 3.5; mL
